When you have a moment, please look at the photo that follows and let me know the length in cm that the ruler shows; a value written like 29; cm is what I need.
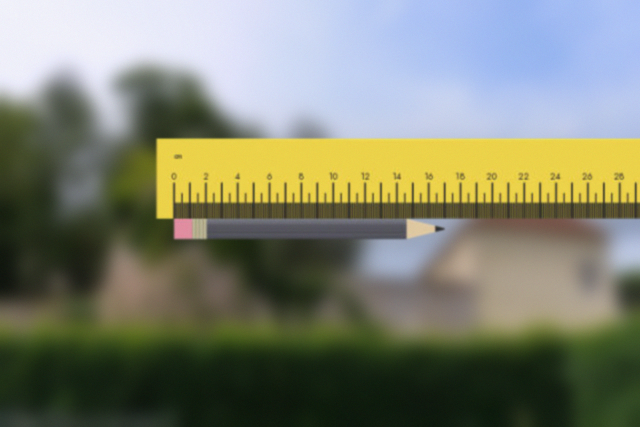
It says 17; cm
